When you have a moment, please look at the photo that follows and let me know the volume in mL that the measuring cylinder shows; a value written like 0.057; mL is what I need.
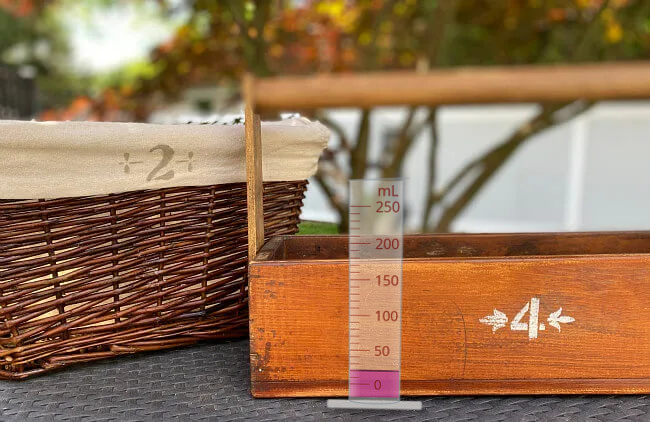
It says 20; mL
